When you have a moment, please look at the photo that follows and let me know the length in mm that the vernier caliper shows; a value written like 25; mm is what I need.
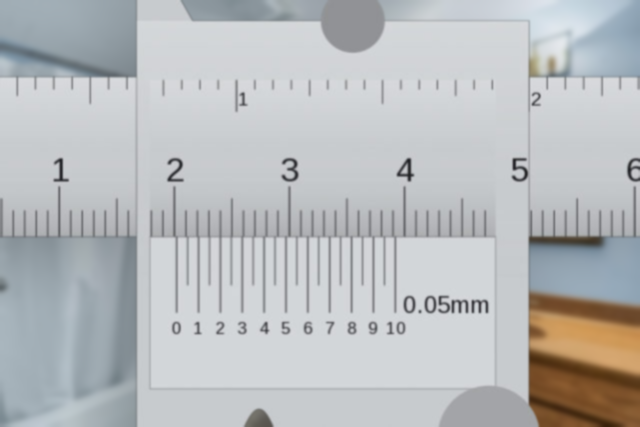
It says 20.2; mm
